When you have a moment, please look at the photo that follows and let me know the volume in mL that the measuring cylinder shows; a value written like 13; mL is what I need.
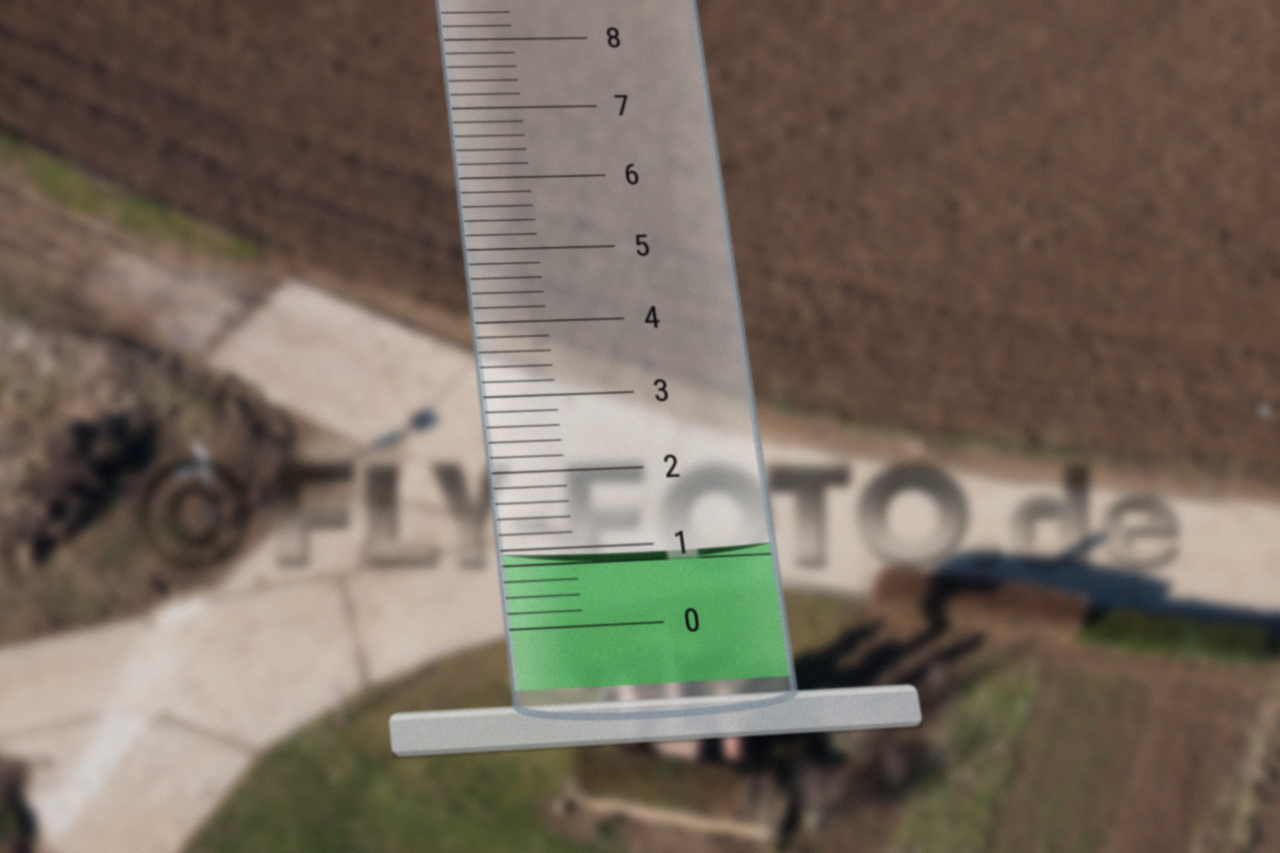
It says 0.8; mL
